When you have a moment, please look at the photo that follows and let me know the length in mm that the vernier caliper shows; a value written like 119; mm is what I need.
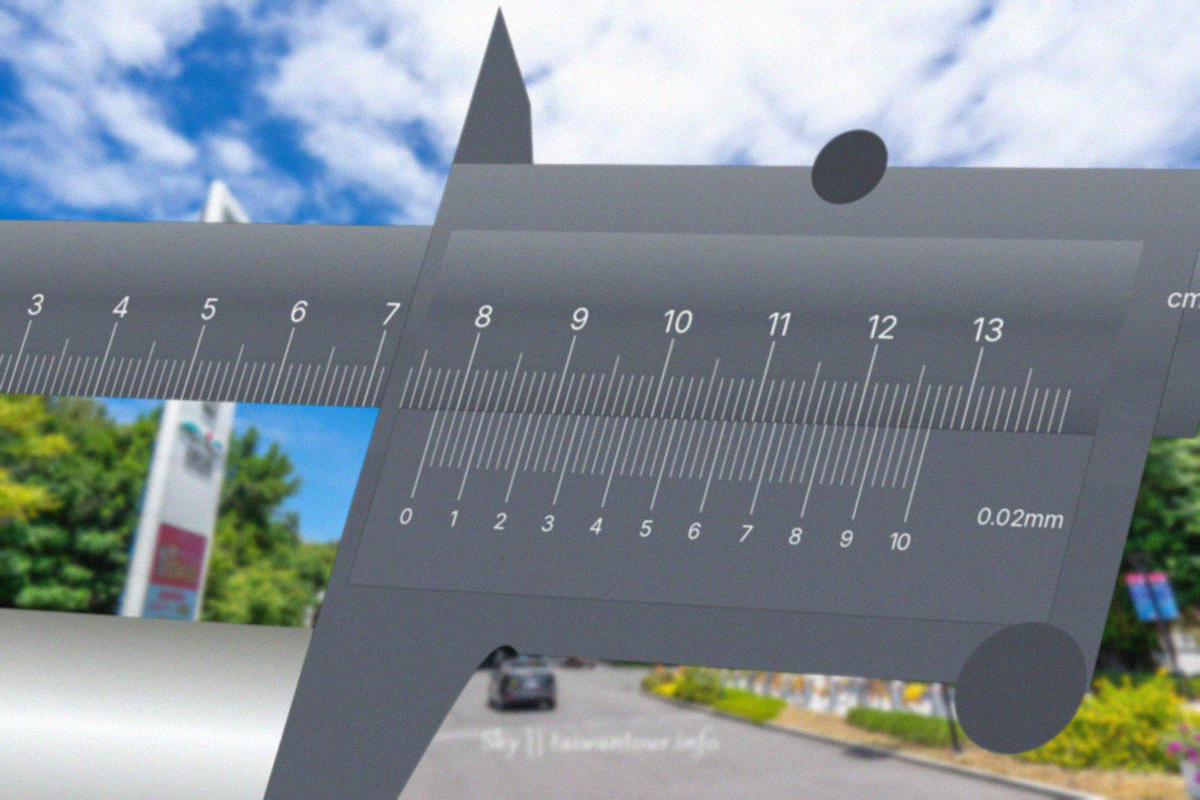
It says 78.0; mm
